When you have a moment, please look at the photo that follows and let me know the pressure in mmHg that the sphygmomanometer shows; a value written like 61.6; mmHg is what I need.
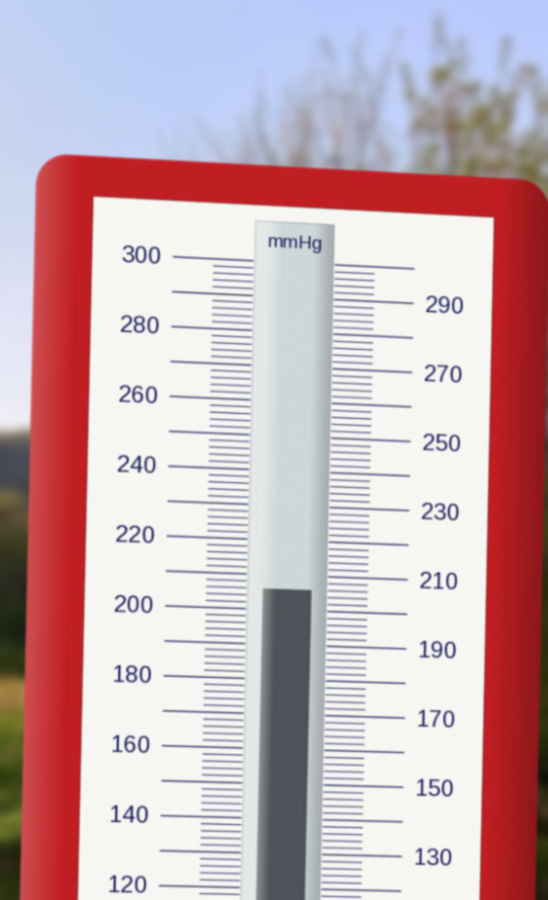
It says 206; mmHg
